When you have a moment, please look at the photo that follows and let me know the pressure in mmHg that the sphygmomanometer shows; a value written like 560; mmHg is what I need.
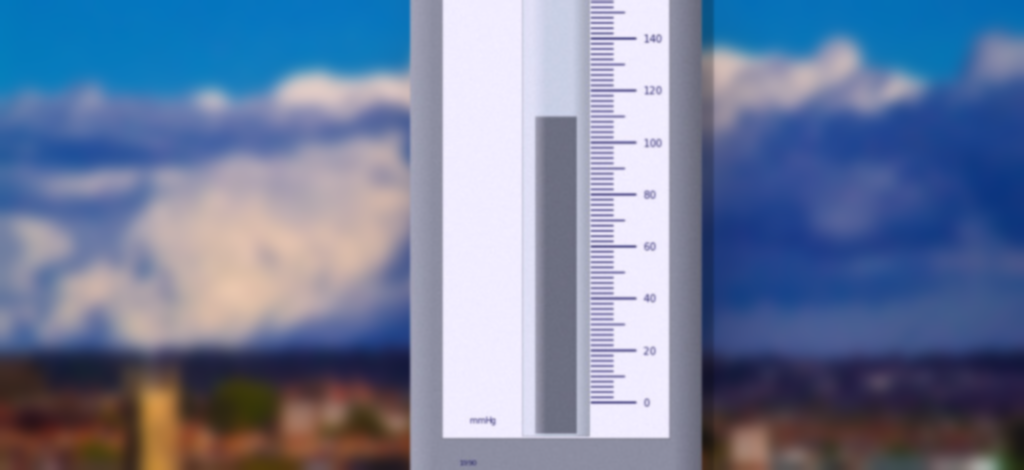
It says 110; mmHg
